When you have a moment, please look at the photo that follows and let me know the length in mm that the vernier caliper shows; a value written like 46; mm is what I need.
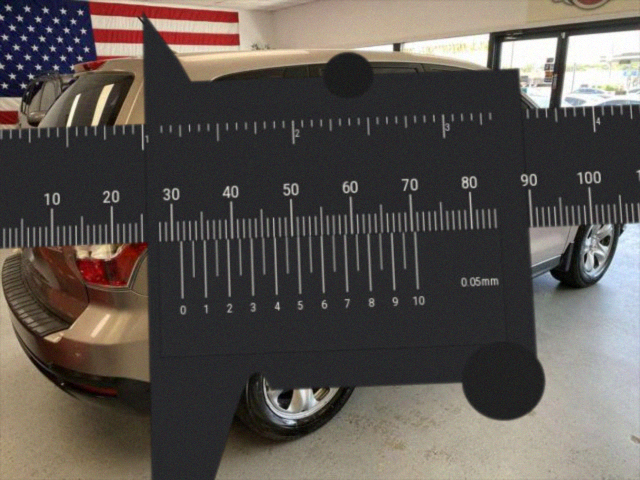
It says 31.5; mm
